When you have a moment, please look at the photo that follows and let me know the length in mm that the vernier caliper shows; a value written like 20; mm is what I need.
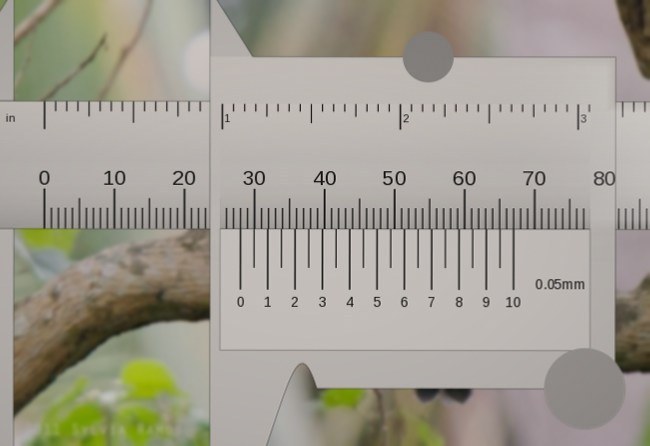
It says 28.0; mm
